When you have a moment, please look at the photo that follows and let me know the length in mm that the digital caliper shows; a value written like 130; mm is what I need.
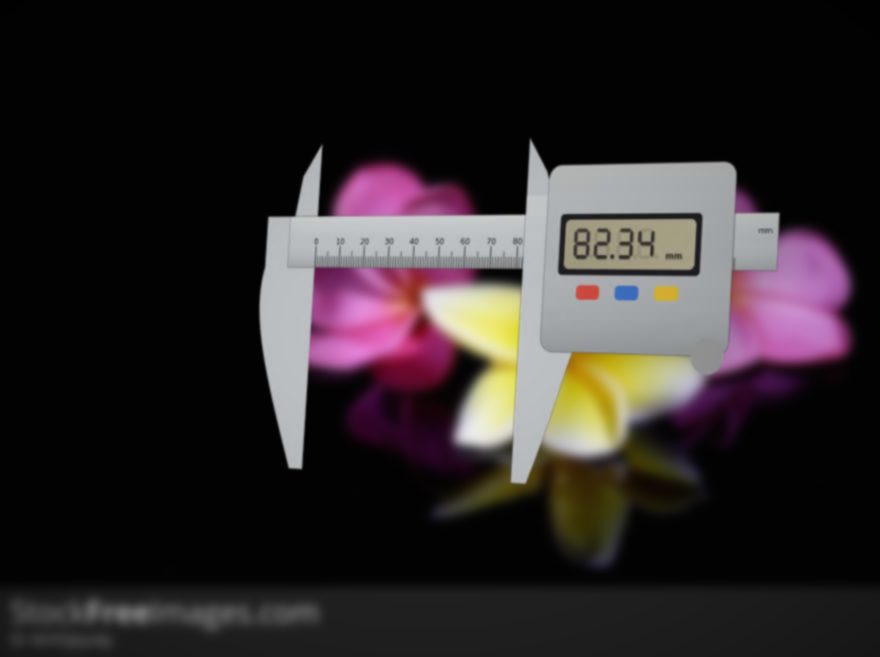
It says 82.34; mm
